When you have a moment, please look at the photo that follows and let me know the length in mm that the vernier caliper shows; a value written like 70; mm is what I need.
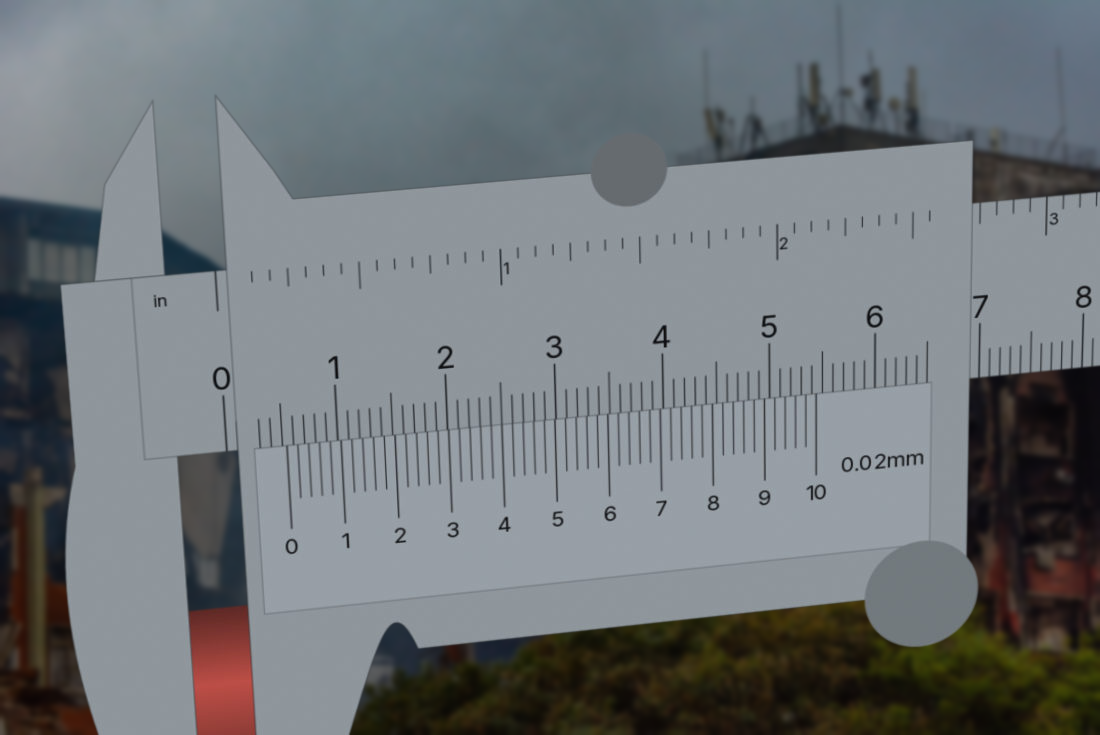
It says 5.4; mm
